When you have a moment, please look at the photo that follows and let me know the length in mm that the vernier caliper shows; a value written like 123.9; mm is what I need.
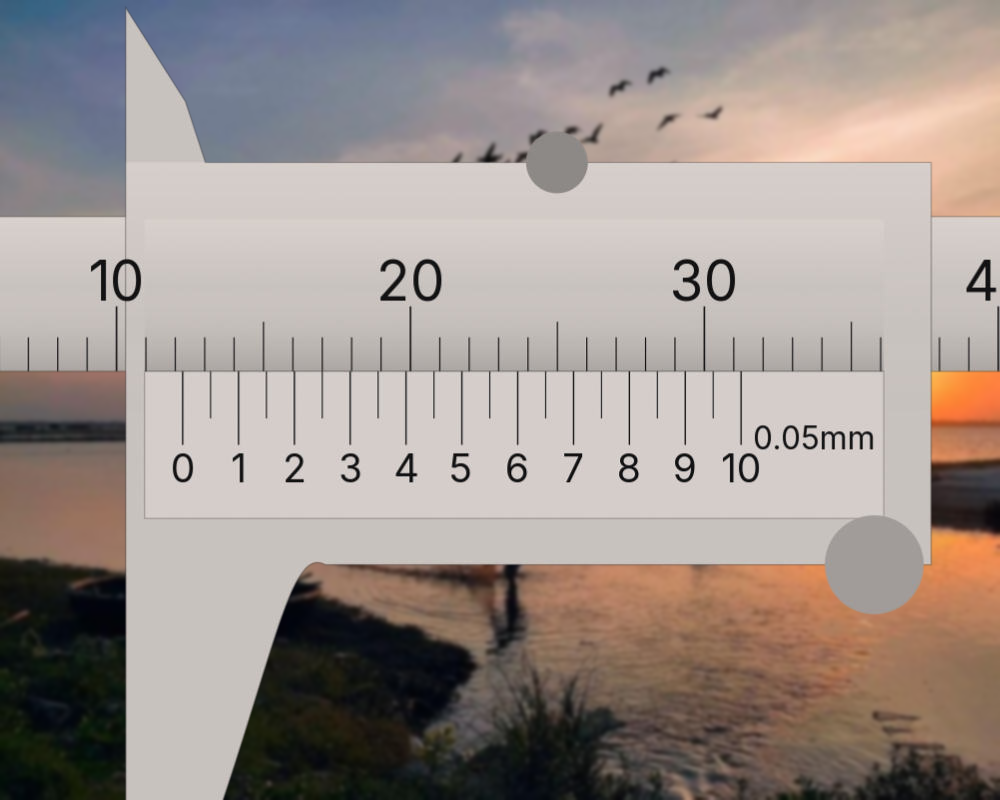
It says 12.25; mm
